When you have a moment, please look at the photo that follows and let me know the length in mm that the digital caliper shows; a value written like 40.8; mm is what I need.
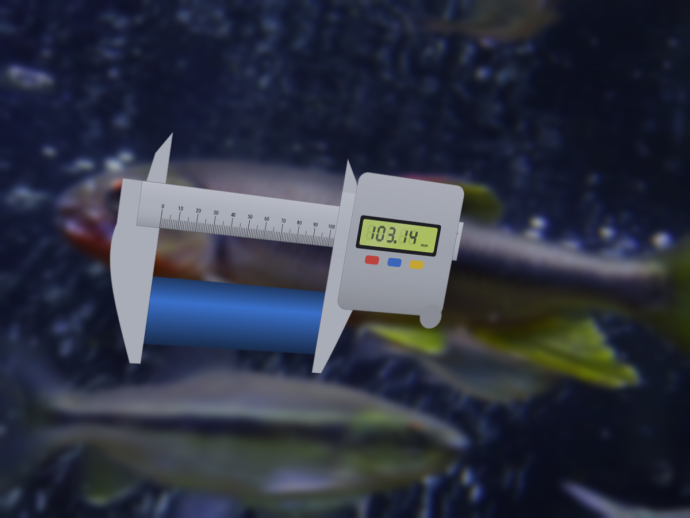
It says 103.14; mm
